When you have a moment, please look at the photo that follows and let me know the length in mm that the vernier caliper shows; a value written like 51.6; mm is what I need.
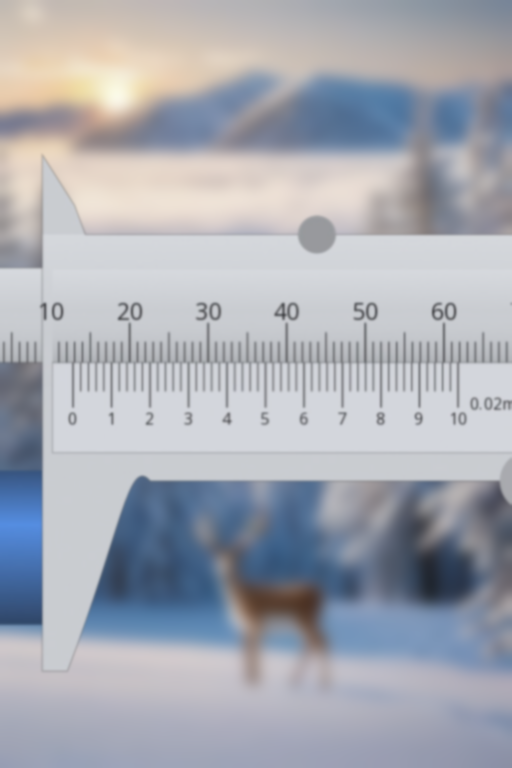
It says 12.8; mm
